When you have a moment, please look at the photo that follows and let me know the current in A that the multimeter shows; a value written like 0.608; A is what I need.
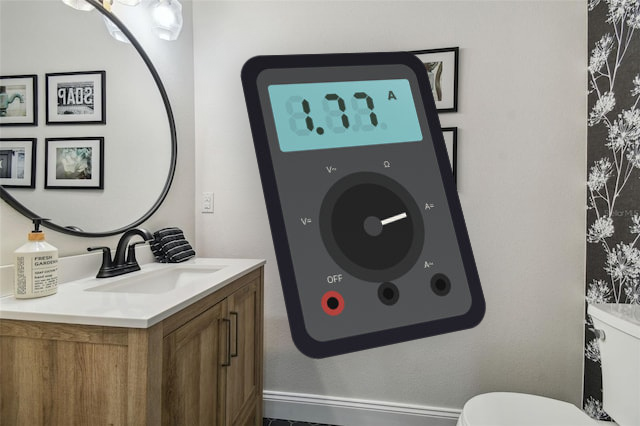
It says 1.77; A
